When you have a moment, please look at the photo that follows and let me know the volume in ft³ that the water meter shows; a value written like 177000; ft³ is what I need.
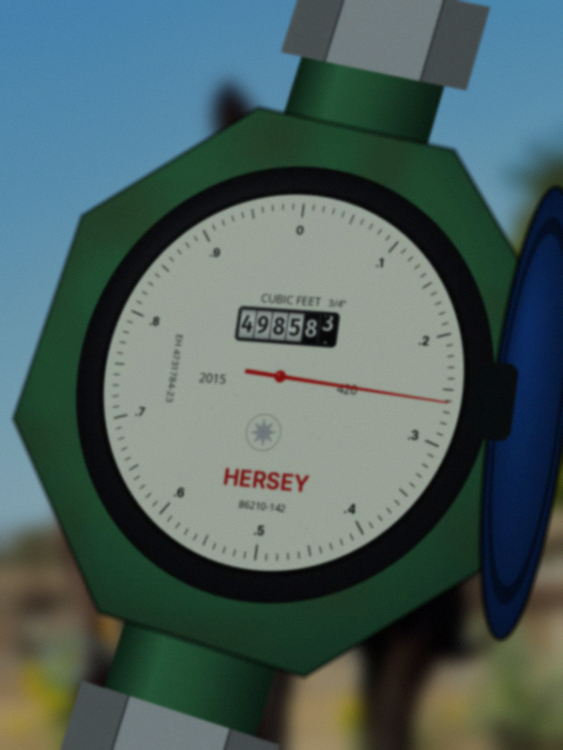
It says 498583.26; ft³
